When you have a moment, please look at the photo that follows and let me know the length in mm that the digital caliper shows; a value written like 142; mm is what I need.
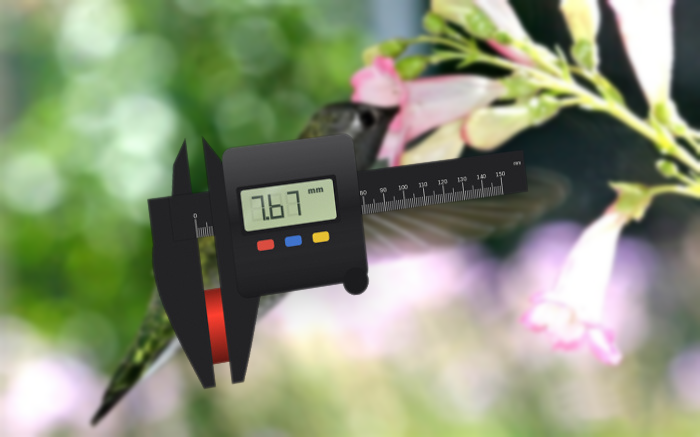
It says 7.67; mm
